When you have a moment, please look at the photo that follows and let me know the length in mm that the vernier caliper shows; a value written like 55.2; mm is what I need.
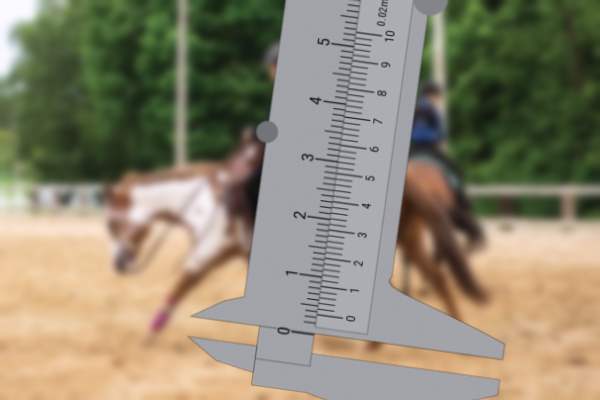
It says 3.5; mm
